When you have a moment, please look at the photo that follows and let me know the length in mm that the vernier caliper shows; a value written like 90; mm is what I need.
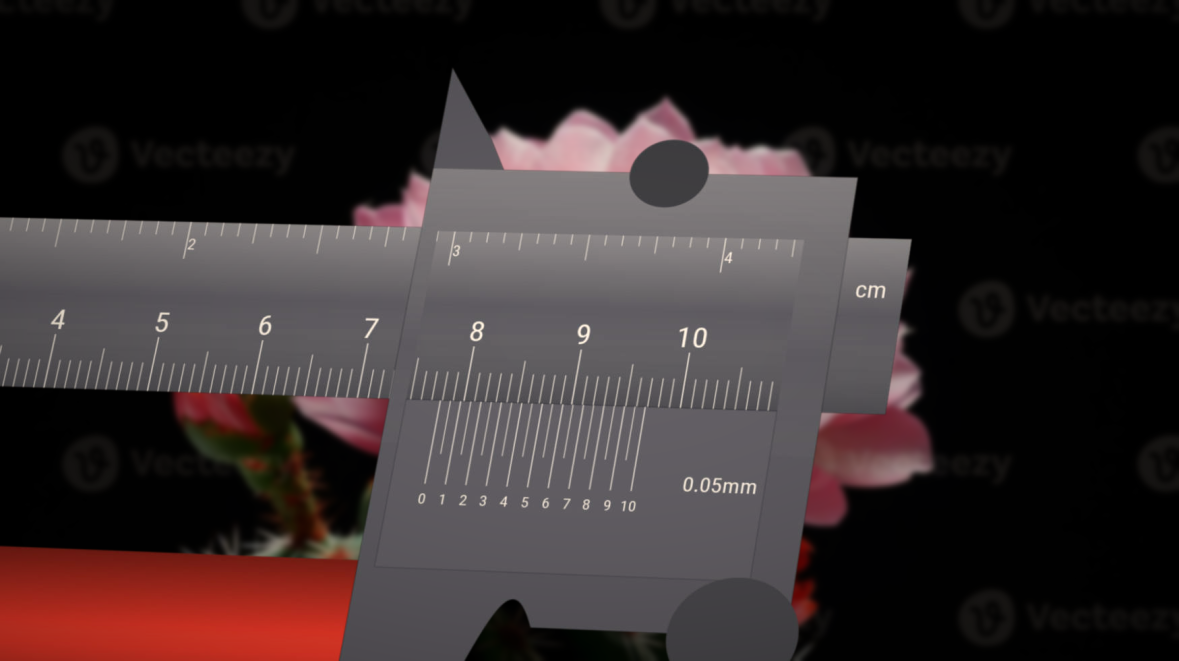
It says 77.8; mm
